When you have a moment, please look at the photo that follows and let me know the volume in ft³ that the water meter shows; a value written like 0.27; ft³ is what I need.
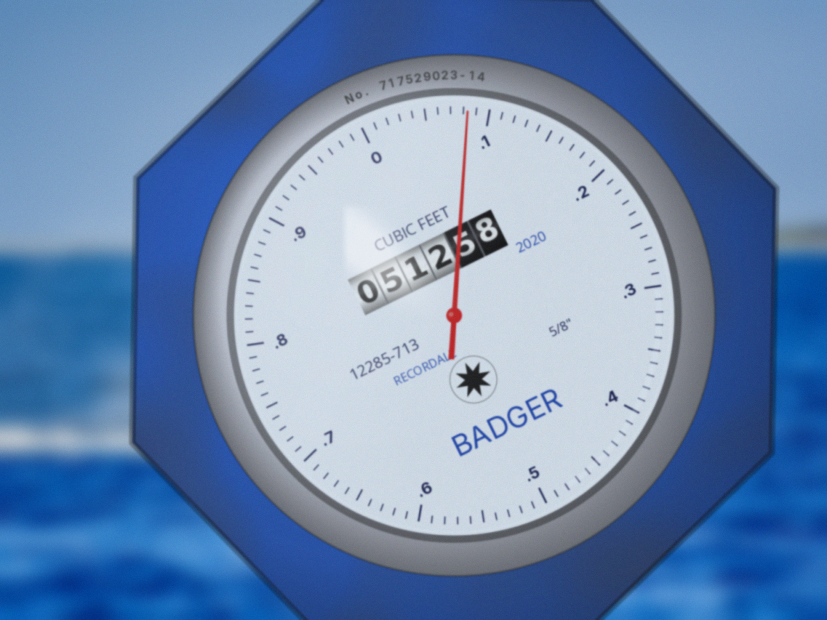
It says 51258.08; ft³
